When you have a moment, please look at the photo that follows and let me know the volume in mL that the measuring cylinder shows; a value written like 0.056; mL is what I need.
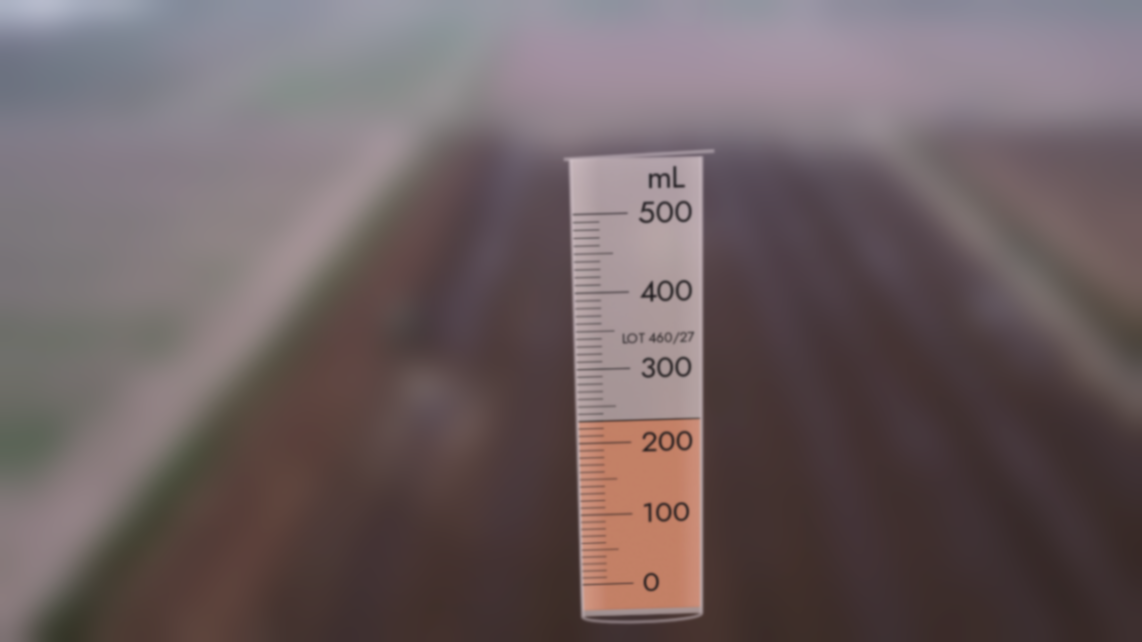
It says 230; mL
